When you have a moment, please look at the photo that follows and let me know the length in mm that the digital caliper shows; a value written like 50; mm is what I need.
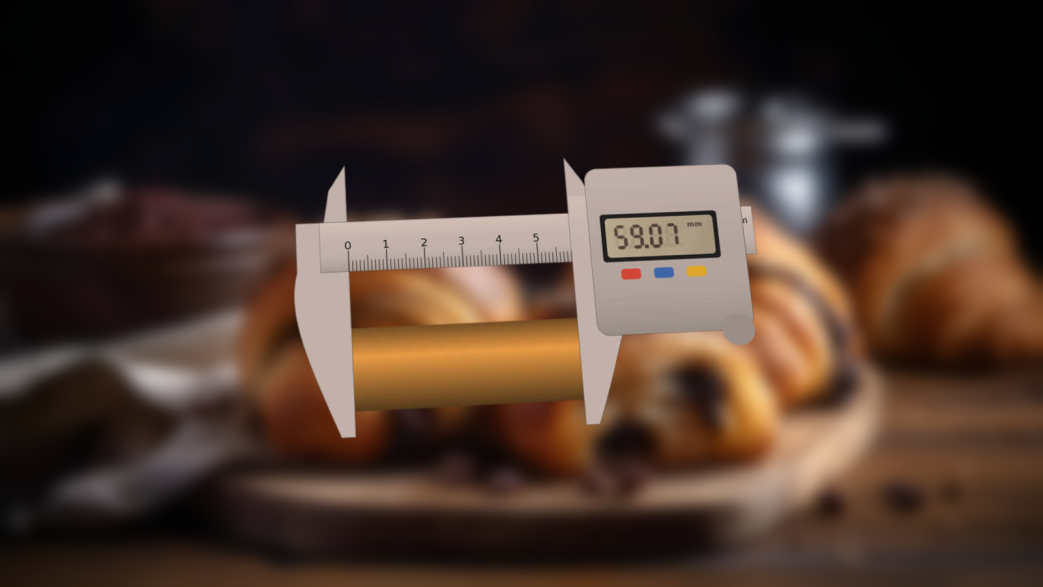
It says 59.07; mm
